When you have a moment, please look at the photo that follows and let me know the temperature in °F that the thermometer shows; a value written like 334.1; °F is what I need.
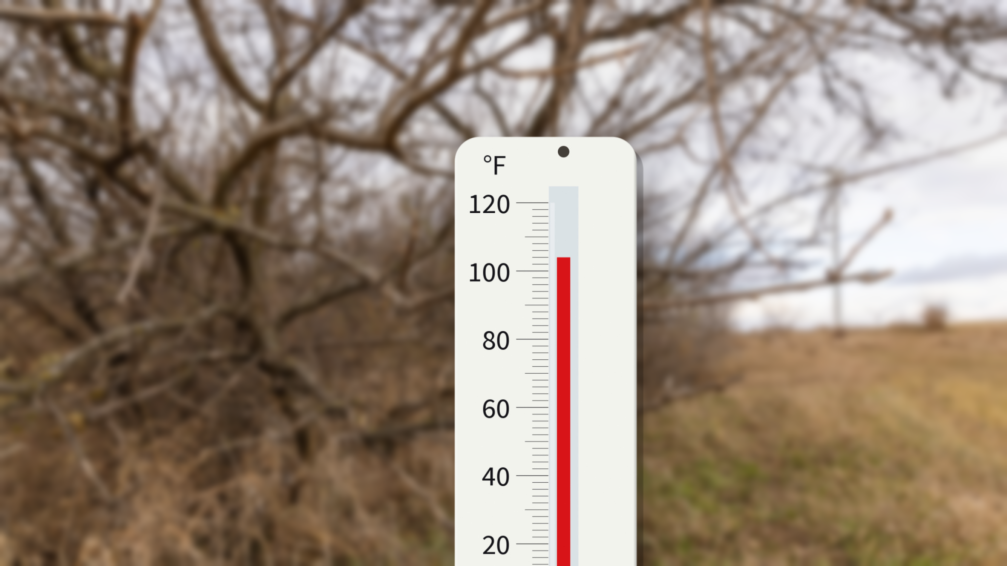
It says 104; °F
